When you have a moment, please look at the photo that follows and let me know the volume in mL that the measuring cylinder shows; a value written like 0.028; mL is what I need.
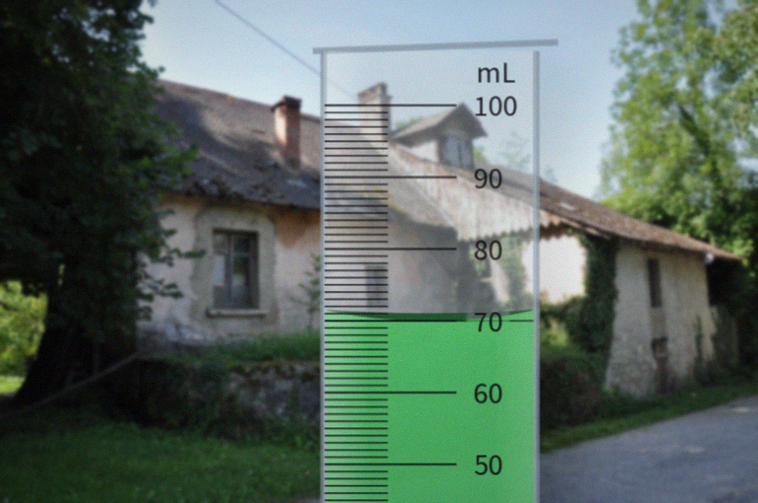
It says 70; mL
